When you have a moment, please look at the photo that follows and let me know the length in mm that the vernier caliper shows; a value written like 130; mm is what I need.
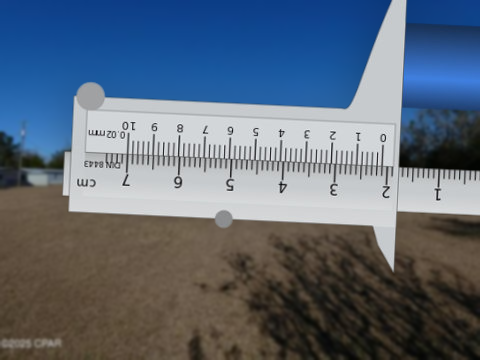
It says 21.0; mm
